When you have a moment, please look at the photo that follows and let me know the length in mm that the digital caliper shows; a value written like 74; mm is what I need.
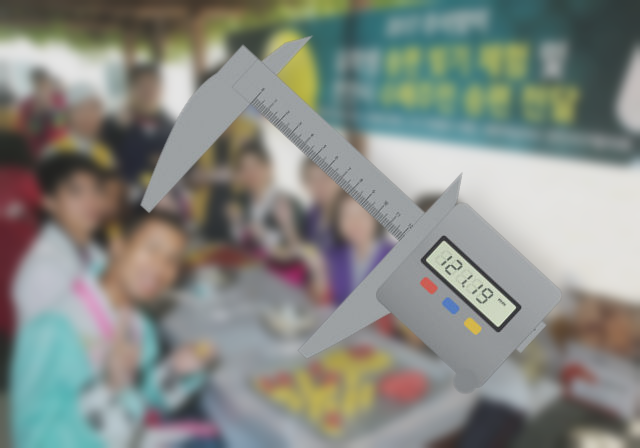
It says 121.19; mm
